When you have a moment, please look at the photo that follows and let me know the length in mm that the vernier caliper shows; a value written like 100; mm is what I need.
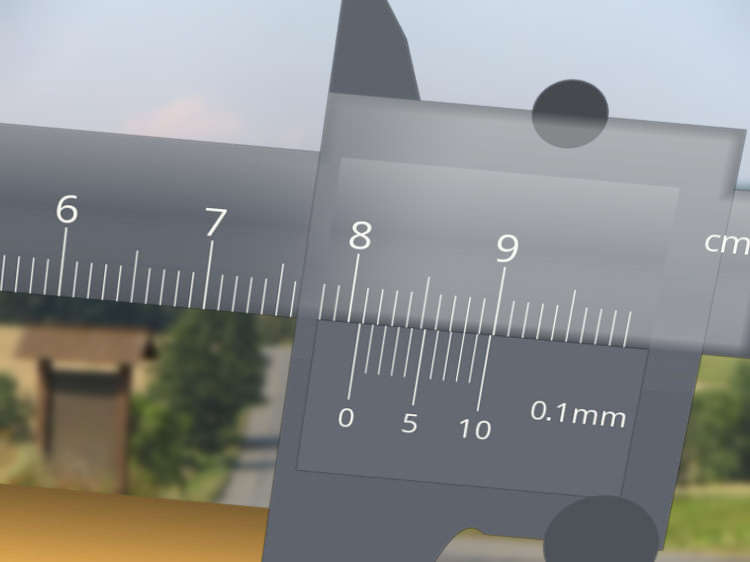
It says 80.8; mm
